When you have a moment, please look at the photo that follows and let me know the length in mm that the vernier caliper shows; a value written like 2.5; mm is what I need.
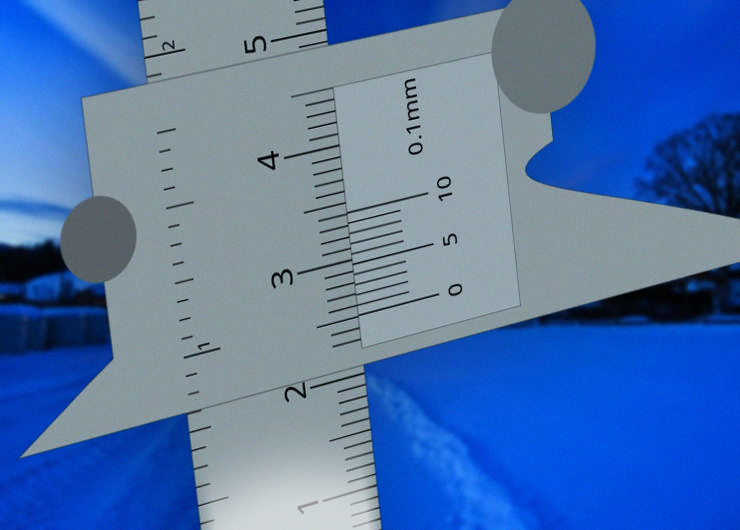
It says 25.1; mm
